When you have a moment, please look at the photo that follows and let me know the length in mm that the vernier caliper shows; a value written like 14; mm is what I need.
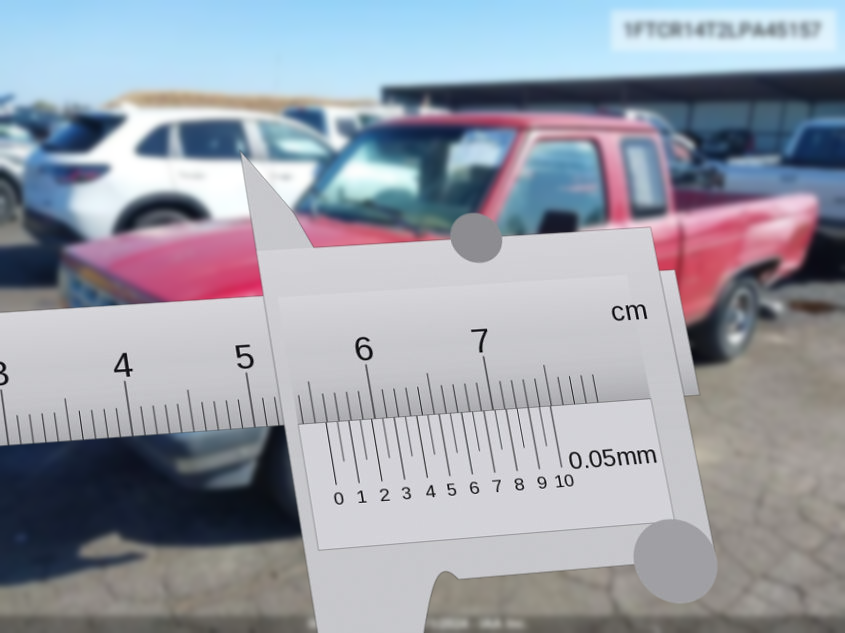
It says 55.9; mm
